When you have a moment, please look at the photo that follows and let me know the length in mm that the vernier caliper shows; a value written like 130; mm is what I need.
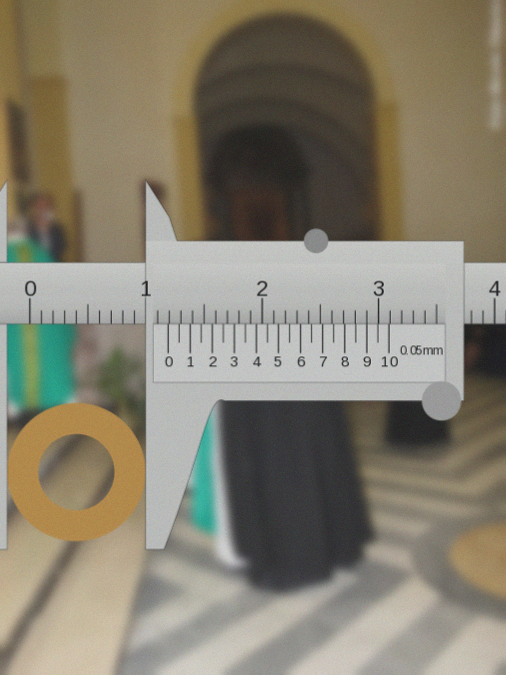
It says 11.9; mm
